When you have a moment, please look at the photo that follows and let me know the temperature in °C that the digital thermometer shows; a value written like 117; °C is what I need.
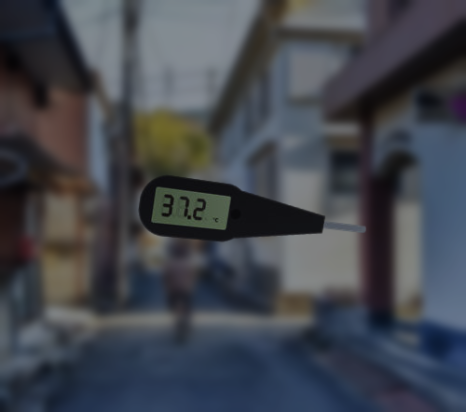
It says 37.2; °C
